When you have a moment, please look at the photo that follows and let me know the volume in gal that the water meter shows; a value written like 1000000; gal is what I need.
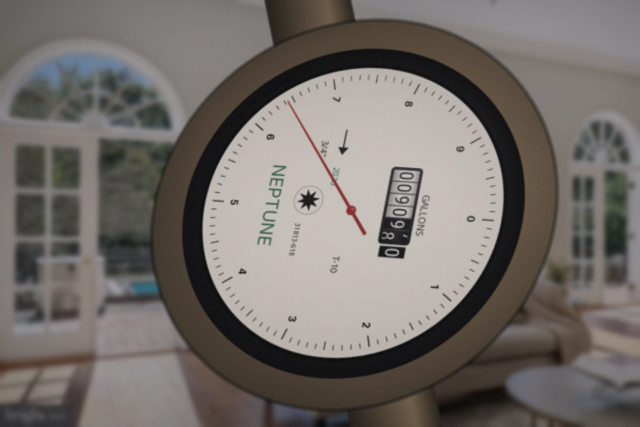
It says 90976.4; gal
